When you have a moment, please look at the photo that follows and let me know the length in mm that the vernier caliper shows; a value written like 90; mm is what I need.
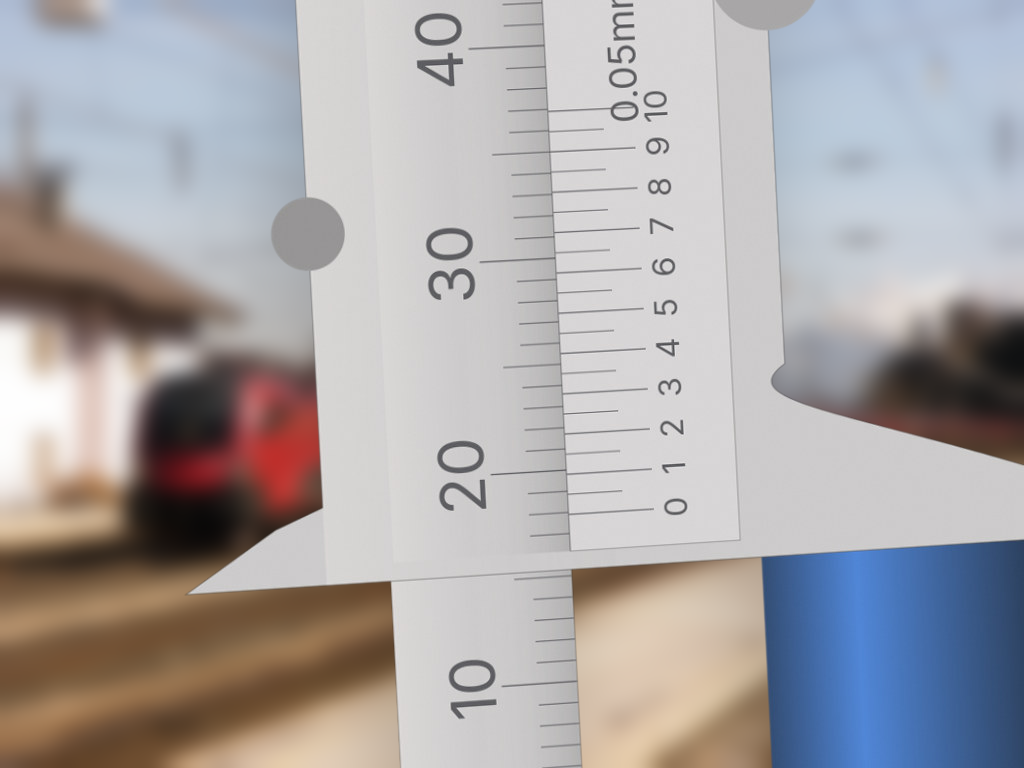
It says 17.9; mm
